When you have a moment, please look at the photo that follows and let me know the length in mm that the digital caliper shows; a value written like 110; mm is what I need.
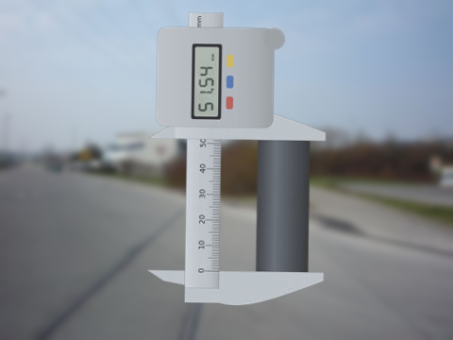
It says 51.54; mm
